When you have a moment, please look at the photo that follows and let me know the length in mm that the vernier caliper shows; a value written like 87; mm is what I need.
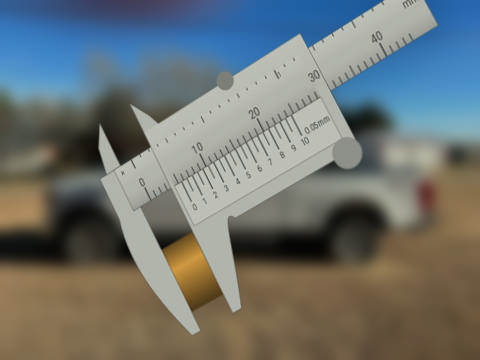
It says 5.6; mm
